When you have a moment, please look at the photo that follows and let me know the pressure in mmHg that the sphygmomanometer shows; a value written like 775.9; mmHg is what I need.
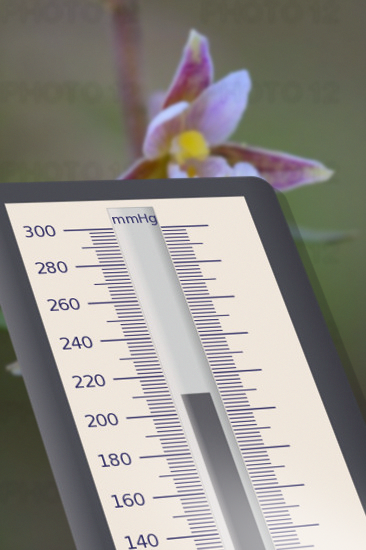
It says 210; mmHg
